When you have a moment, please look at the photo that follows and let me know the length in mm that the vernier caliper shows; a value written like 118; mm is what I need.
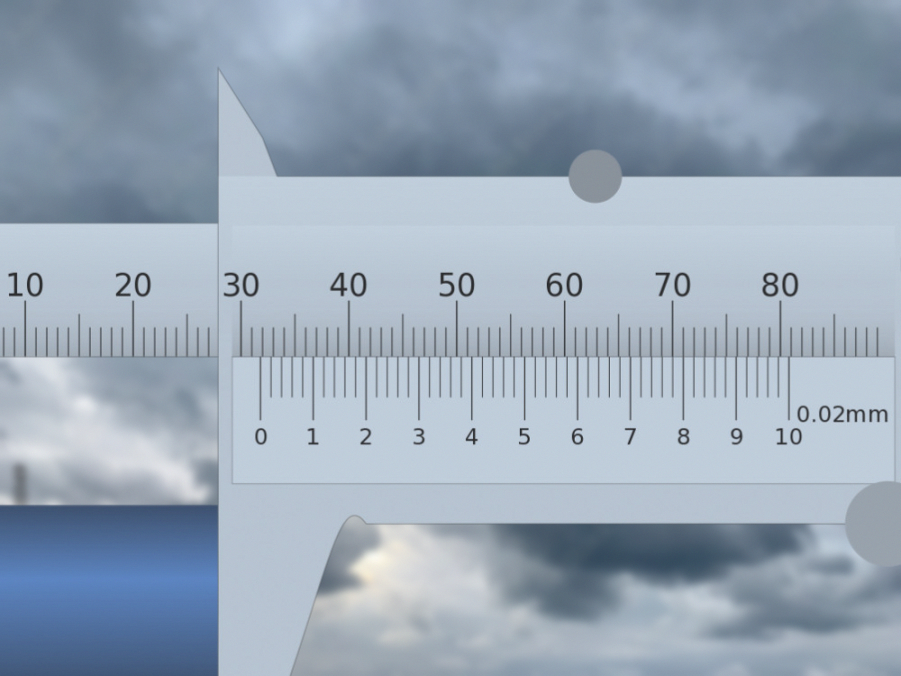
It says 31.8; mm
